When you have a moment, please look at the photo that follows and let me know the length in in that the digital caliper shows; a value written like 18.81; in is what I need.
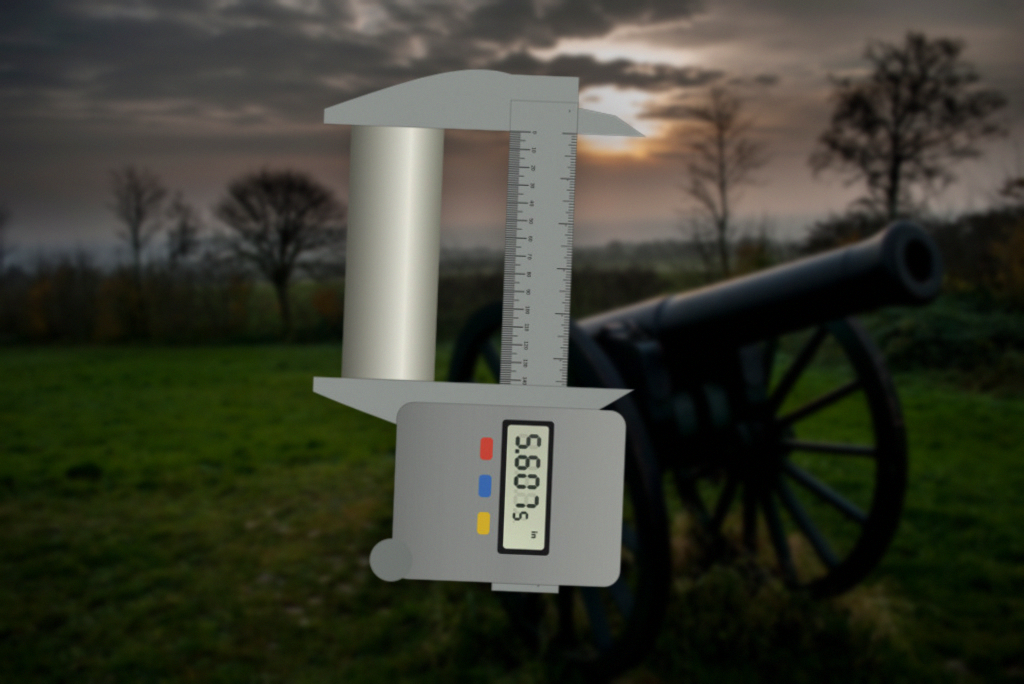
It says 5.6075; in
